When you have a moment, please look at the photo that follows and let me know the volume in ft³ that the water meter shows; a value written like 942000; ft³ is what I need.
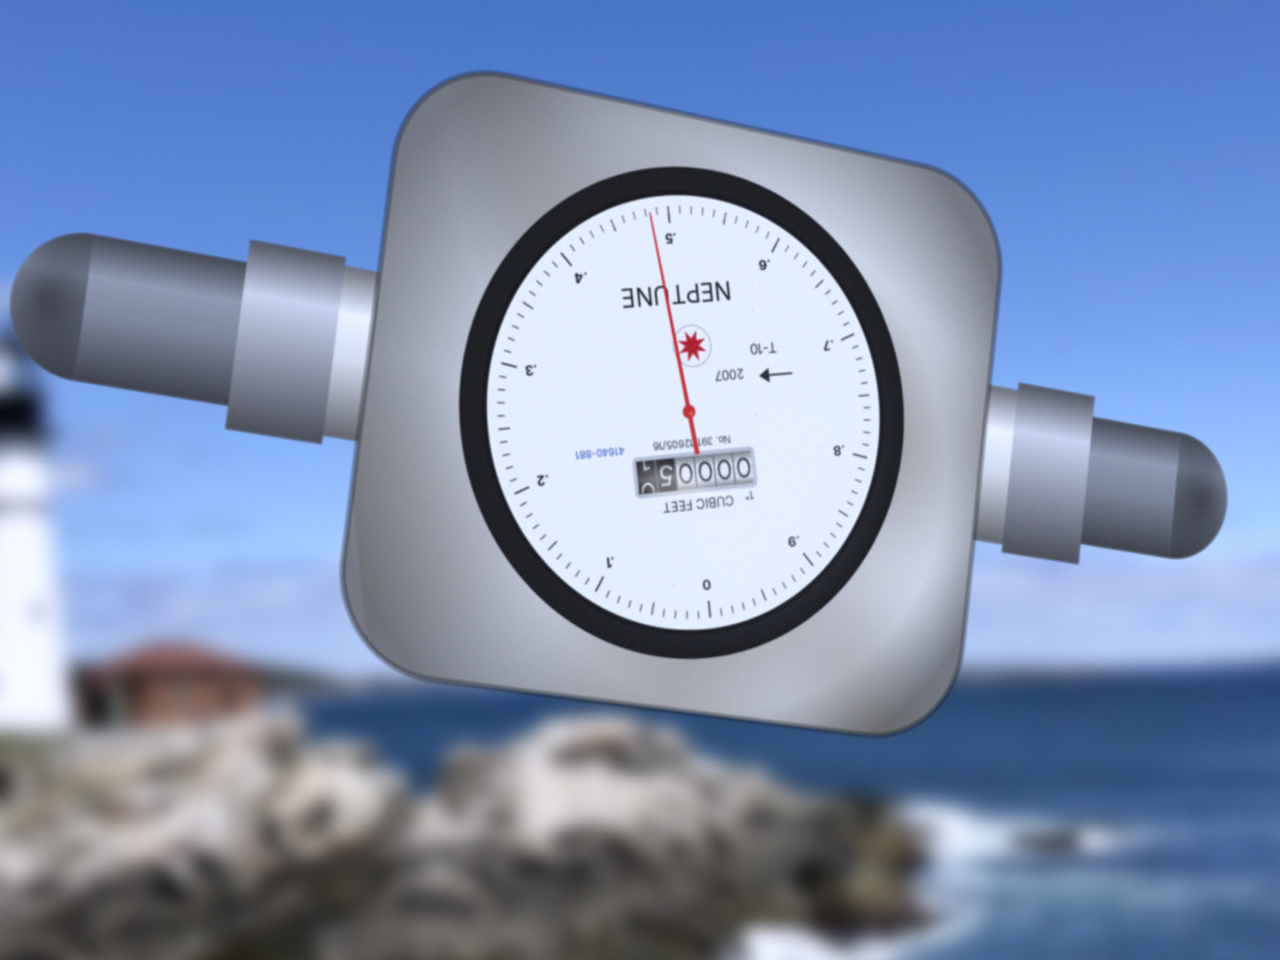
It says 50.48; ft³
